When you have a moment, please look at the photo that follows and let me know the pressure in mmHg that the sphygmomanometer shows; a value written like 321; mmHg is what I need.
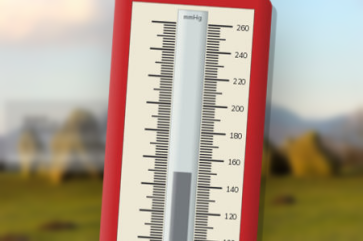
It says 150; mmHg
